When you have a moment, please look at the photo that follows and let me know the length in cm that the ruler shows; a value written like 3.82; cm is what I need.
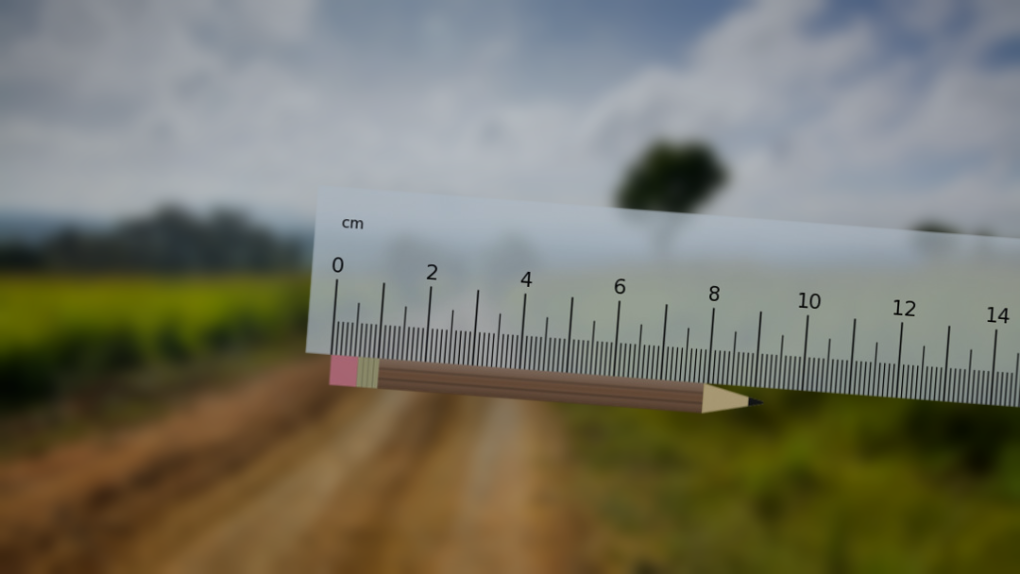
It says 9.2; cm
